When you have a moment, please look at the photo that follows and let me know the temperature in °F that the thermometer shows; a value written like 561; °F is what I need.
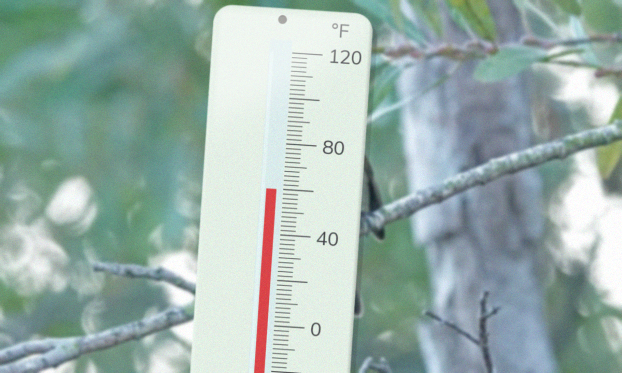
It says 60; °F
